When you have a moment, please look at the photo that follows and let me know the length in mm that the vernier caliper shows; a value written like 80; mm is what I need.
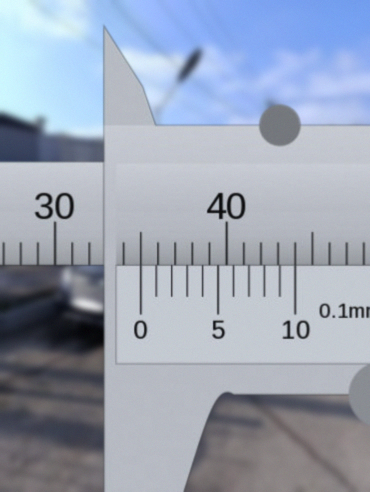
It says 35.0; mm
